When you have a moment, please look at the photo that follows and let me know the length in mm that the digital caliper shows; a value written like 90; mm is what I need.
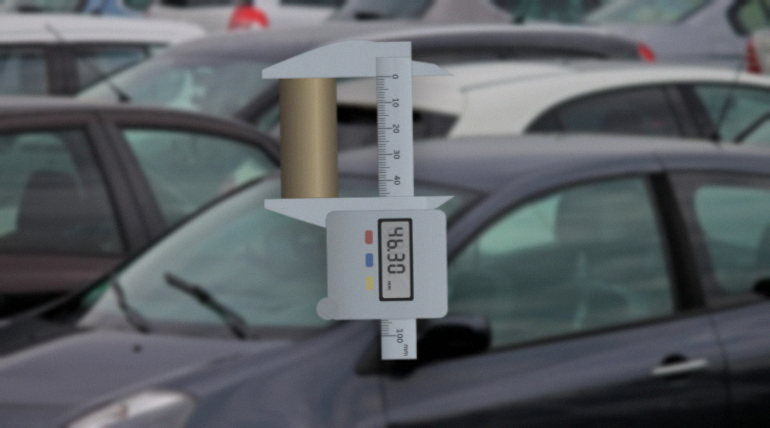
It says 46.30; mm
